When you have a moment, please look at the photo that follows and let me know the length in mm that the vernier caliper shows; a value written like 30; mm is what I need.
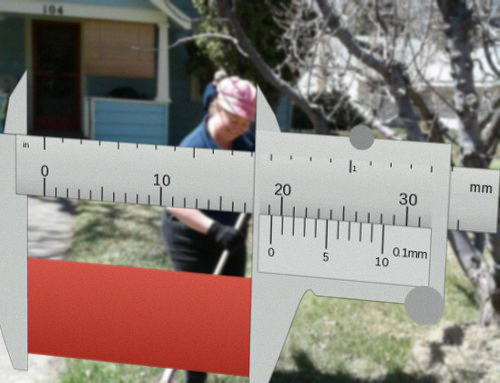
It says 19.2; mm
